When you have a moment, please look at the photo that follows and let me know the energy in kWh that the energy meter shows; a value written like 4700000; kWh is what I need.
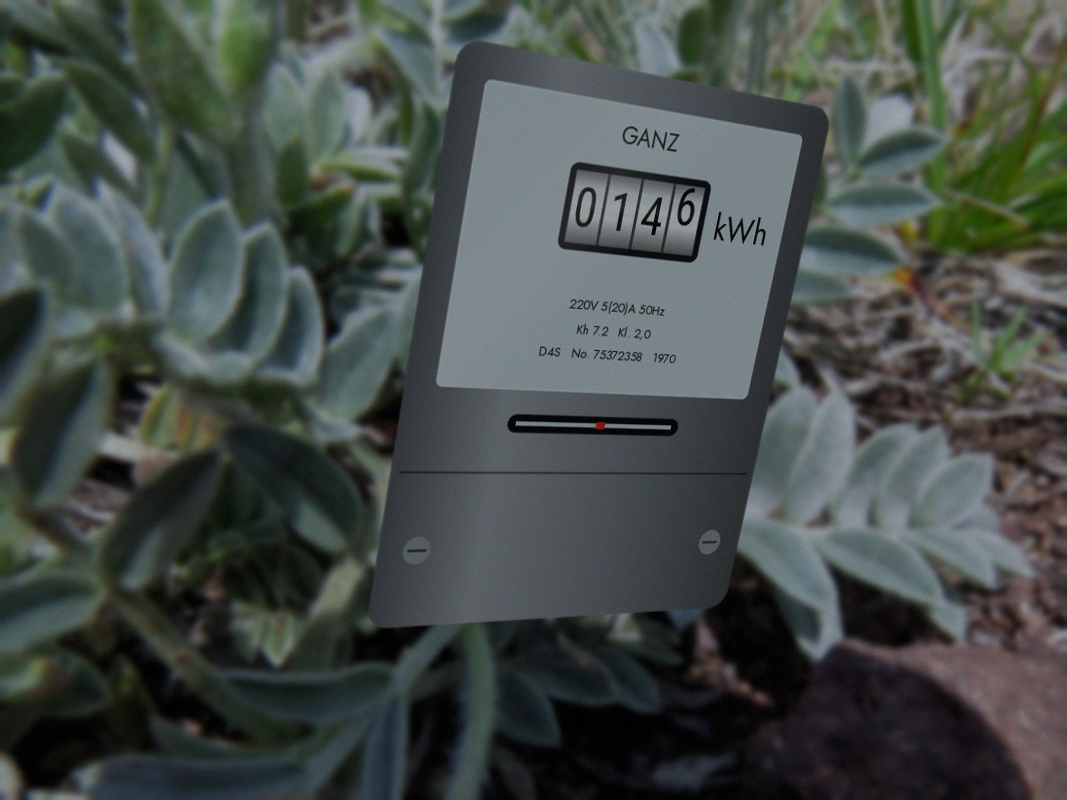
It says 146; kWh
